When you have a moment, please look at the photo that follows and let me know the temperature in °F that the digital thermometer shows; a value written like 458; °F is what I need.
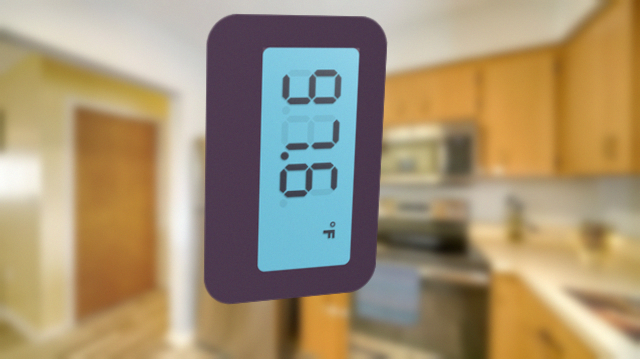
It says 97.6; °F
